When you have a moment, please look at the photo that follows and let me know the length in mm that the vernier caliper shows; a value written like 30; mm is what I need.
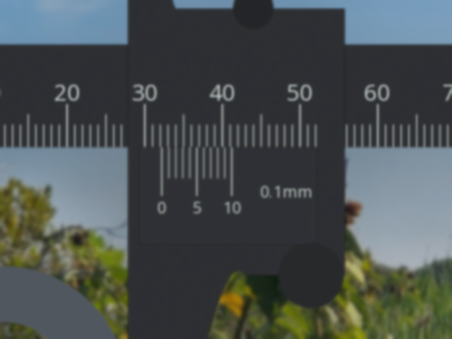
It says 32.2; mm
